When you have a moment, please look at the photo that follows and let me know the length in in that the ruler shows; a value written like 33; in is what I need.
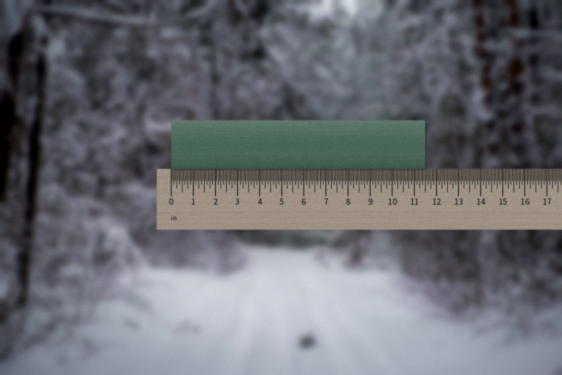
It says 11.5; in
